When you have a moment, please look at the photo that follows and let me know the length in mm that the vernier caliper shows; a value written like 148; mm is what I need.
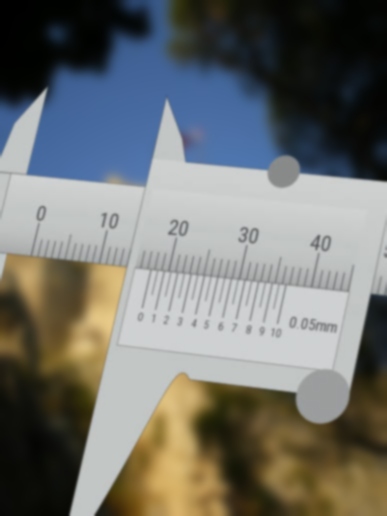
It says 17.5; mm
